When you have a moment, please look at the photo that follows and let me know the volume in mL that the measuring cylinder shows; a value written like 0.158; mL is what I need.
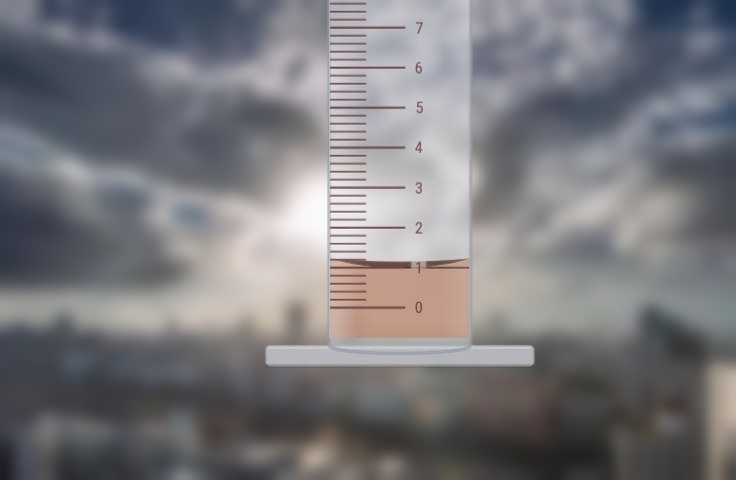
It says 1; mL
